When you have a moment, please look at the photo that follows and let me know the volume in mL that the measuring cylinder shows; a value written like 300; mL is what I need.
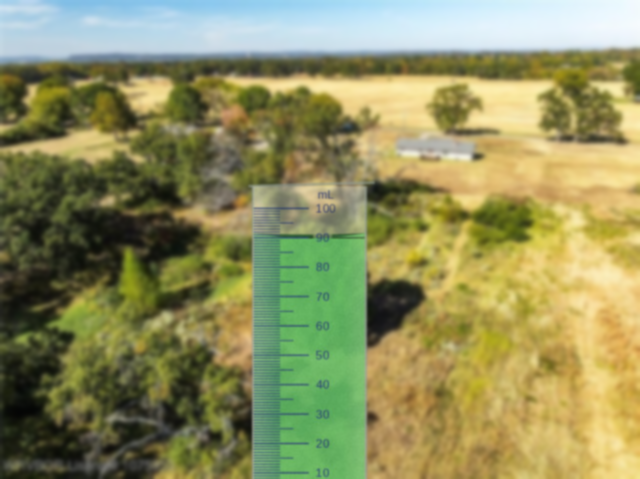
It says 90; mL
